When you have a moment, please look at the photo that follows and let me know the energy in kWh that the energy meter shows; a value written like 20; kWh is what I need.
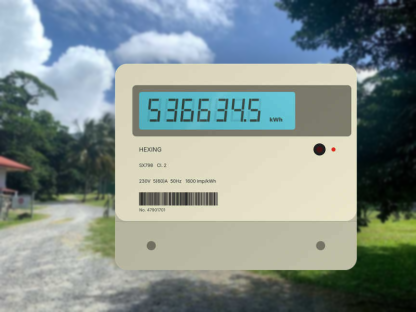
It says 536634.5; kWh
